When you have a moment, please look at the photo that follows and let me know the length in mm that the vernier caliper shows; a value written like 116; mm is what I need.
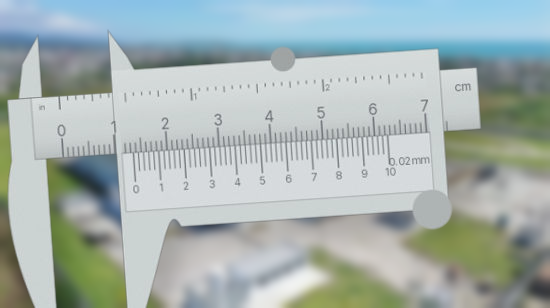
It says 13.5; mm
